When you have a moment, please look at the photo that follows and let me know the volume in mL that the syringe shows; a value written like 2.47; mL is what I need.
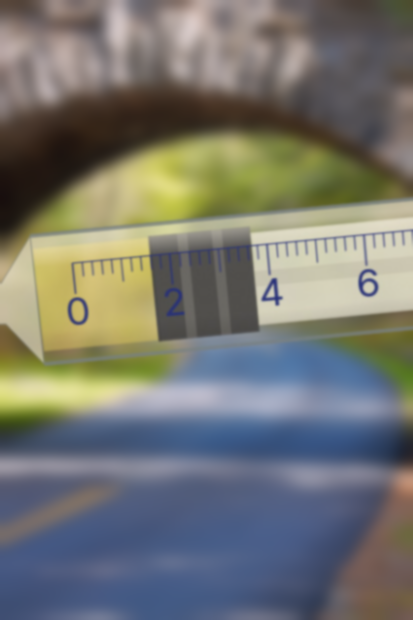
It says 1.6; mL
